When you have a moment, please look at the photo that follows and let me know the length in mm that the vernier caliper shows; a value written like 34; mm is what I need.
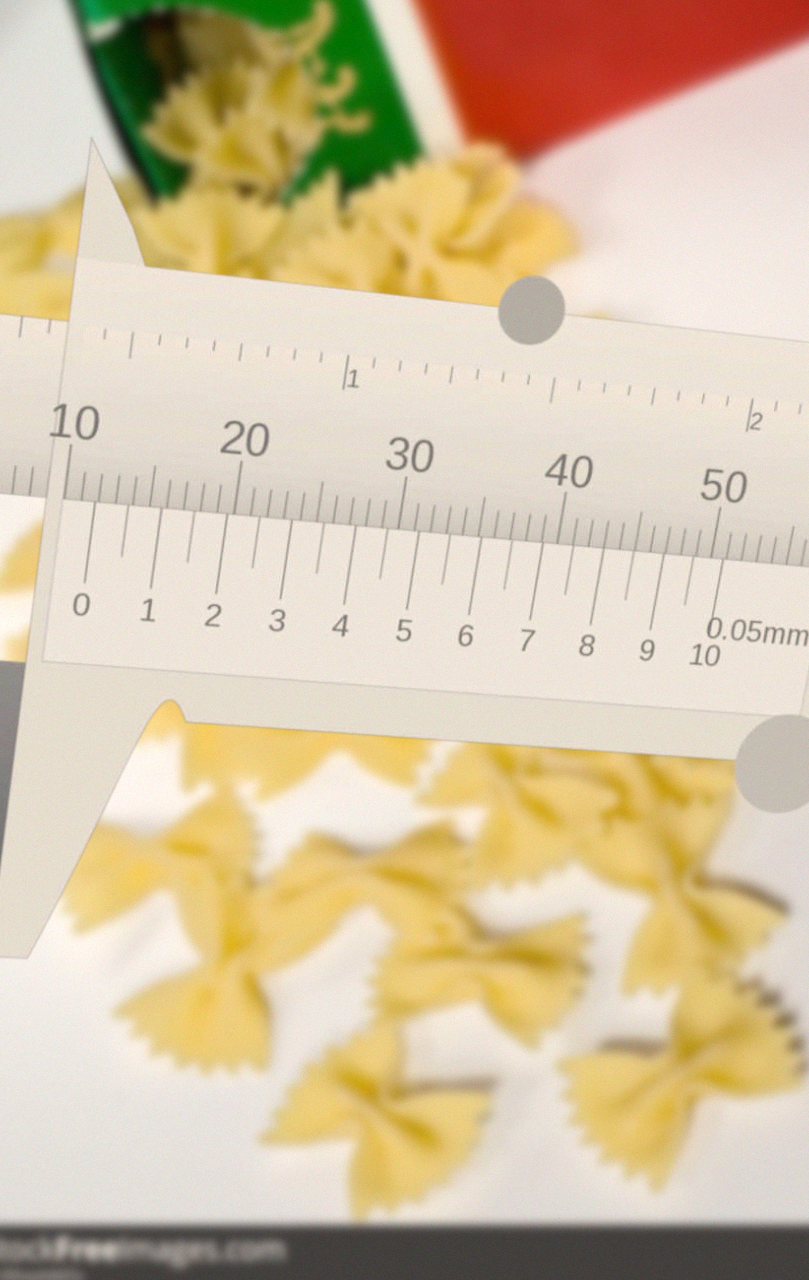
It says 11.8; mm
